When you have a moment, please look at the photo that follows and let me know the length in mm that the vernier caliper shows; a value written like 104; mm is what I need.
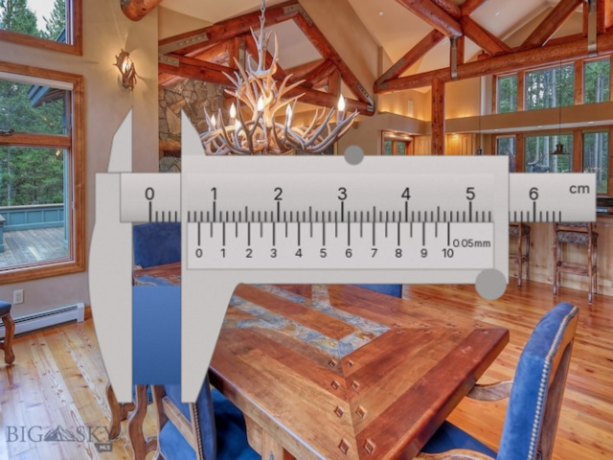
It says 7.6; mm
